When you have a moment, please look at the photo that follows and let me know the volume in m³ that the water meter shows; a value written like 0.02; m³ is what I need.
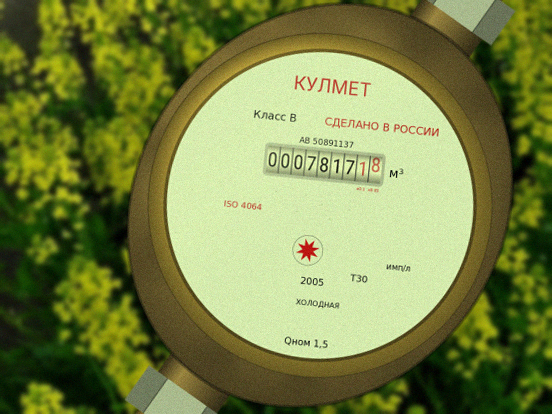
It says 7817.18; m³
